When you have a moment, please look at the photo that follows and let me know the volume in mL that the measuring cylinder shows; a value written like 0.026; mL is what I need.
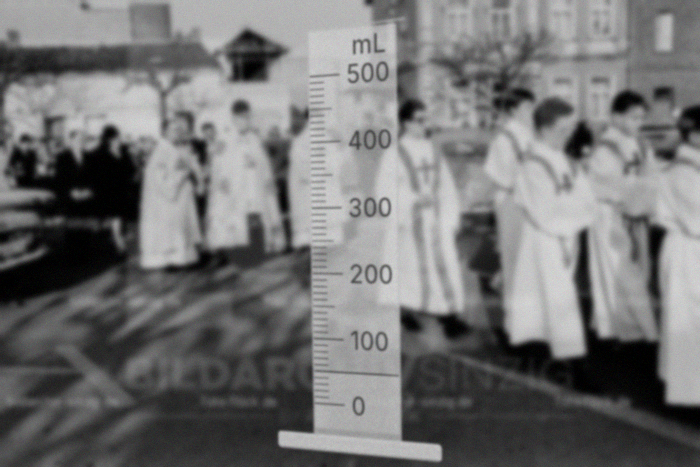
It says 50; mL
